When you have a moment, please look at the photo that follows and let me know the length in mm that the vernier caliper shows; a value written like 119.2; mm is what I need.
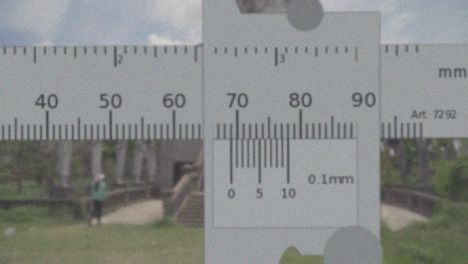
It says 69.0; mm
